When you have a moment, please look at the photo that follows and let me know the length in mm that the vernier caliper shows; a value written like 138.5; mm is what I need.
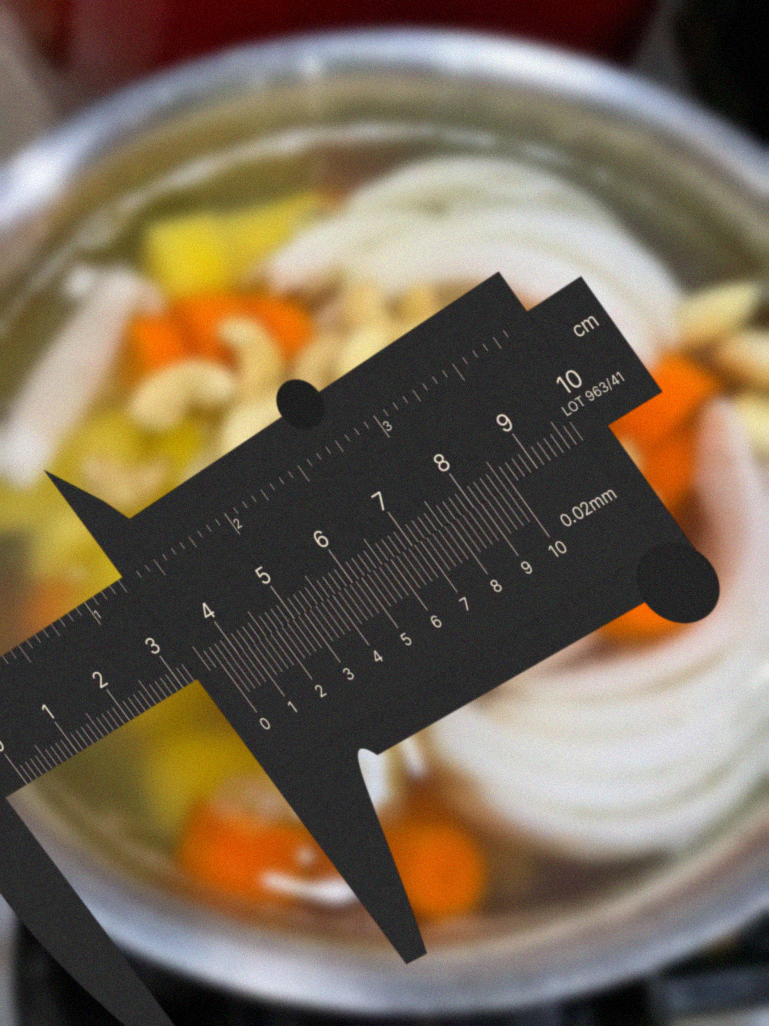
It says 37.0; mm
